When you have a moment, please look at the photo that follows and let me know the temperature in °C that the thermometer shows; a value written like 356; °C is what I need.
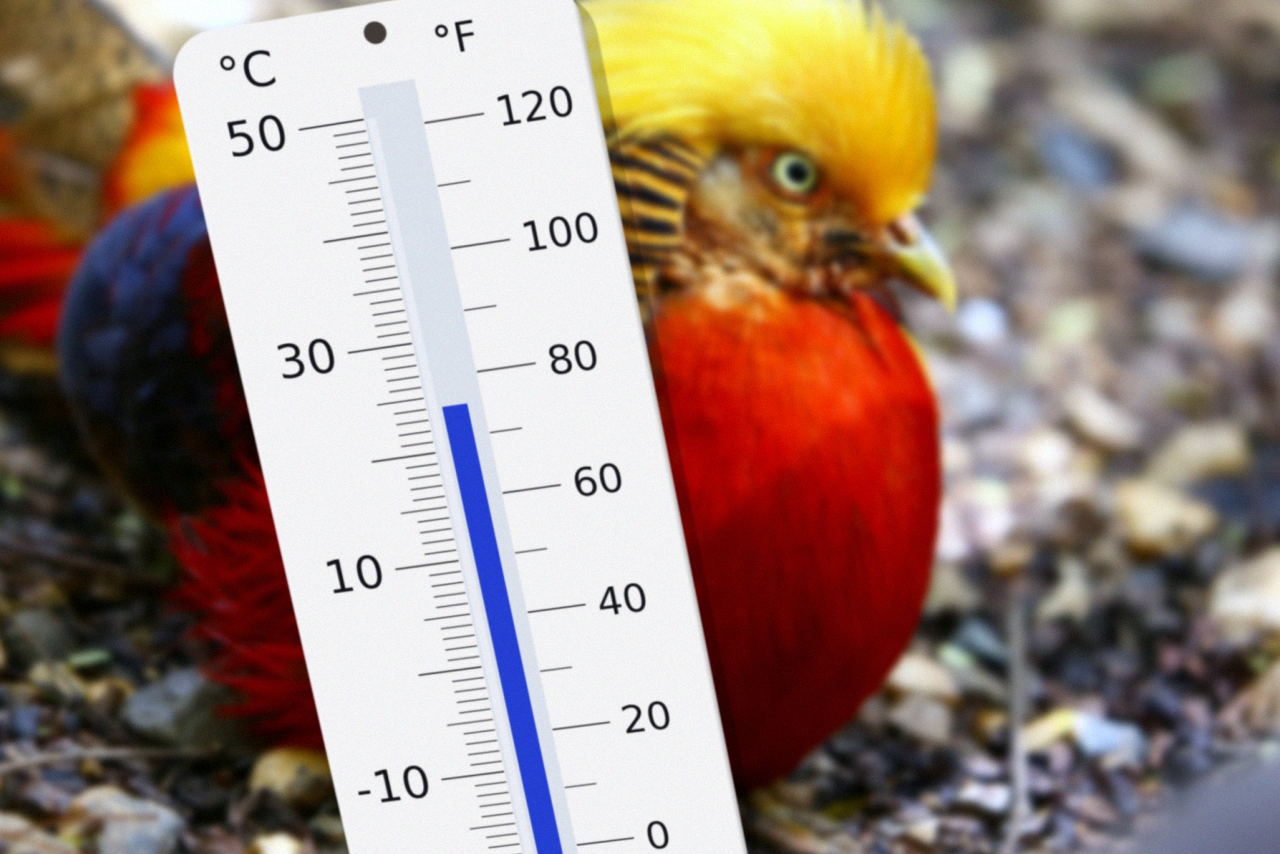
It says 24; °C
